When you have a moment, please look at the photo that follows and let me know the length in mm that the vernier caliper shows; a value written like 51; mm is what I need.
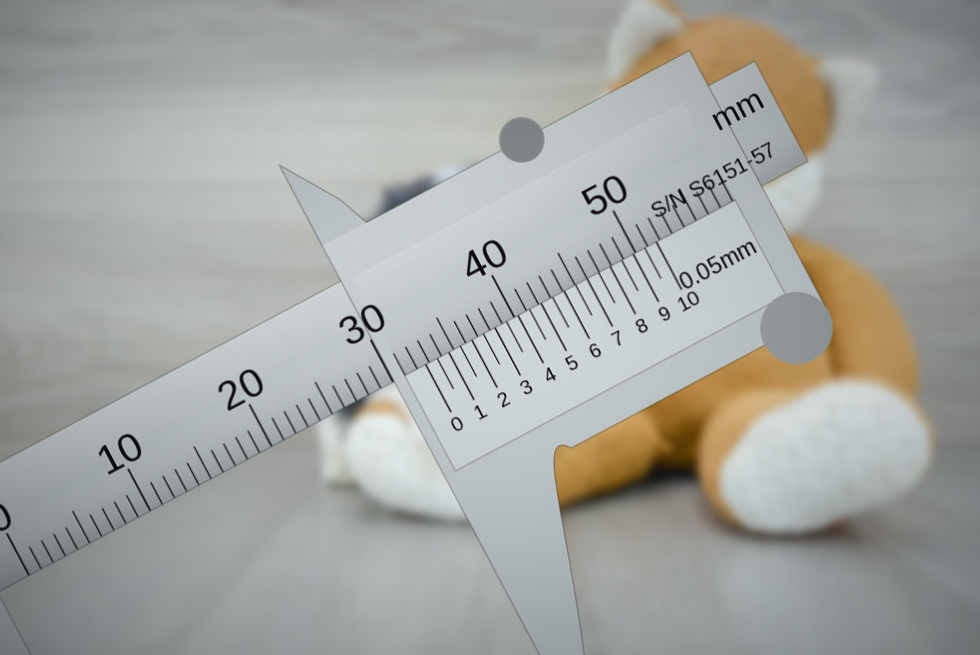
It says 32.7; mm
